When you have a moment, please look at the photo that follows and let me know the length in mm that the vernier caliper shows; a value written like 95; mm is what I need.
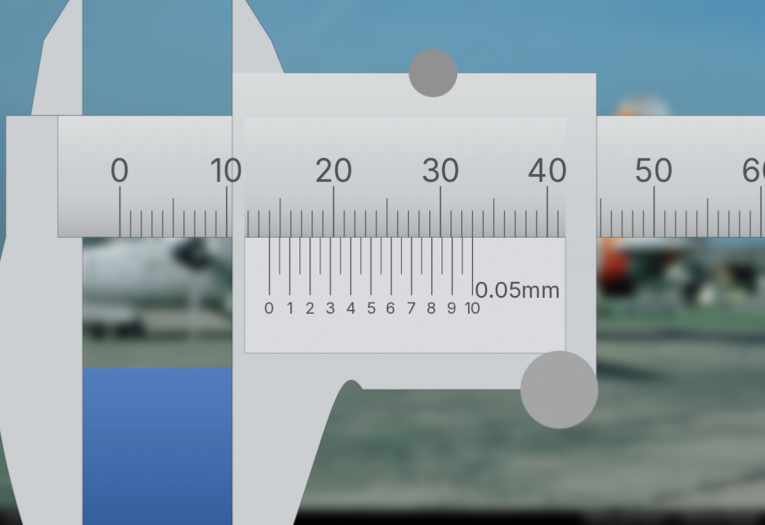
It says 14.0; mm
